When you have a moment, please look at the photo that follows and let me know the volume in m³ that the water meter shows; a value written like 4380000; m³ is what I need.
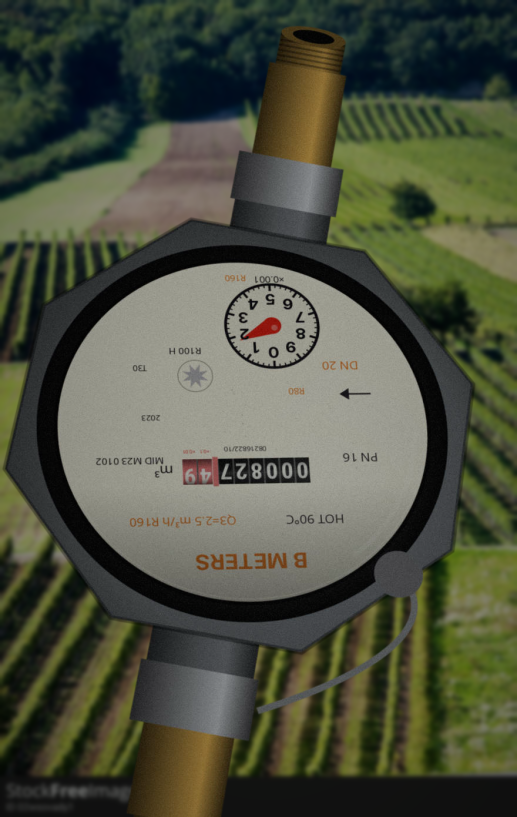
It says 827.491; m³
